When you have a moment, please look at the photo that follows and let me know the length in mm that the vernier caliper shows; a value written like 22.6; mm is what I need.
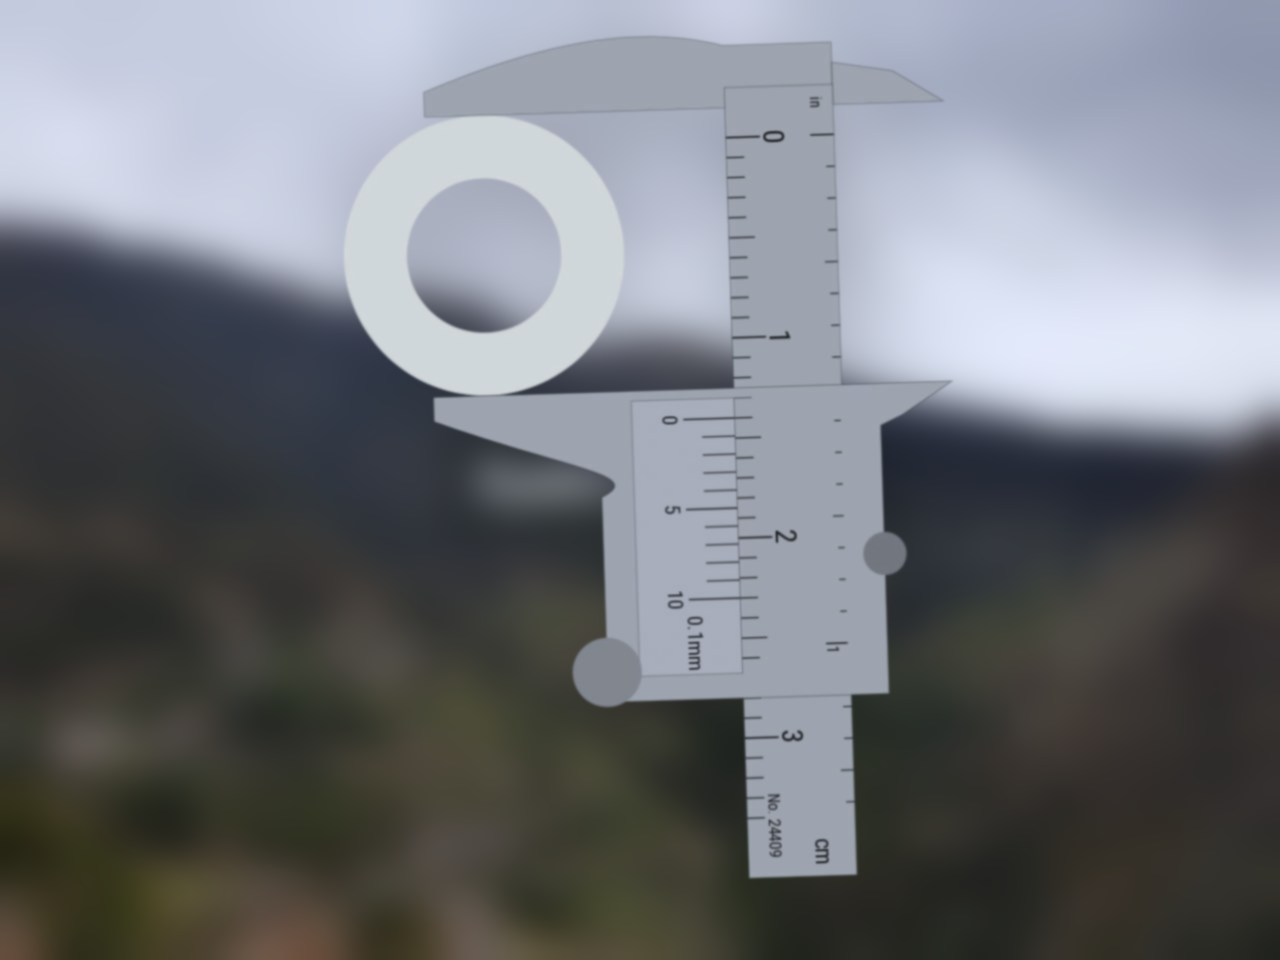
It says 14.0; mm
